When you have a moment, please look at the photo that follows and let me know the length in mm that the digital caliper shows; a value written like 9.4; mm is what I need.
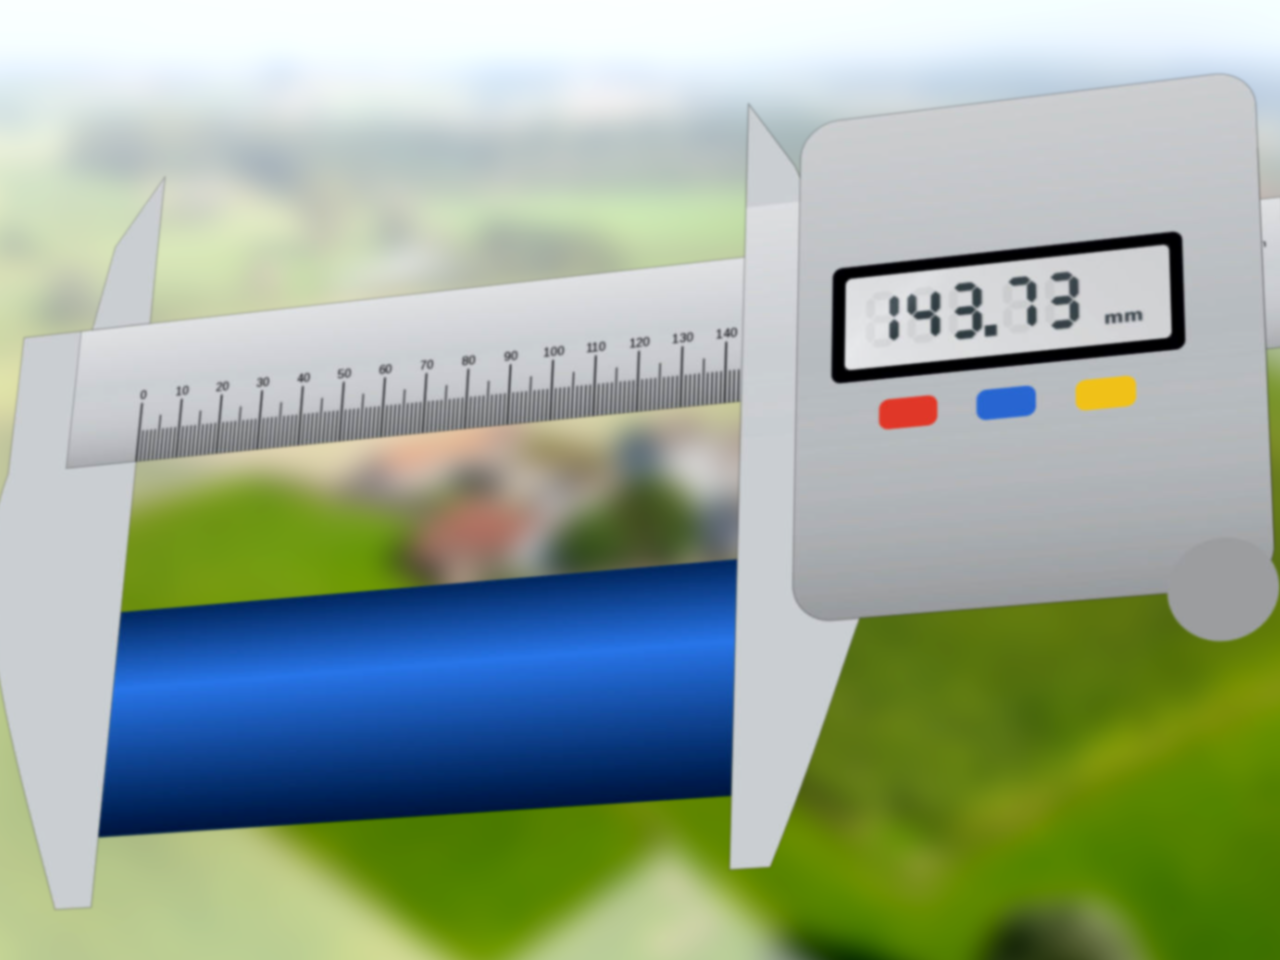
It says 143.73; mm
